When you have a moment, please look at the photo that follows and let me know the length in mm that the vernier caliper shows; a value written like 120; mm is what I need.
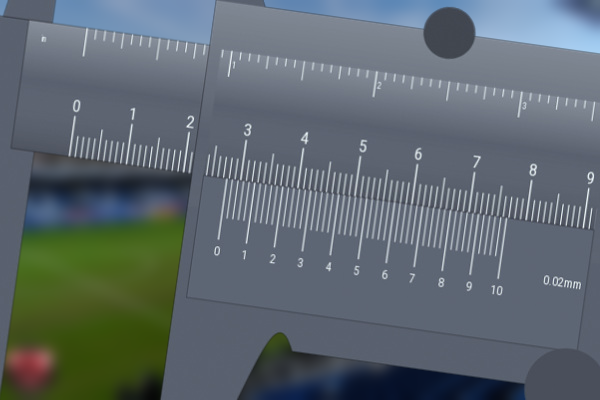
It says 27.6; mm
